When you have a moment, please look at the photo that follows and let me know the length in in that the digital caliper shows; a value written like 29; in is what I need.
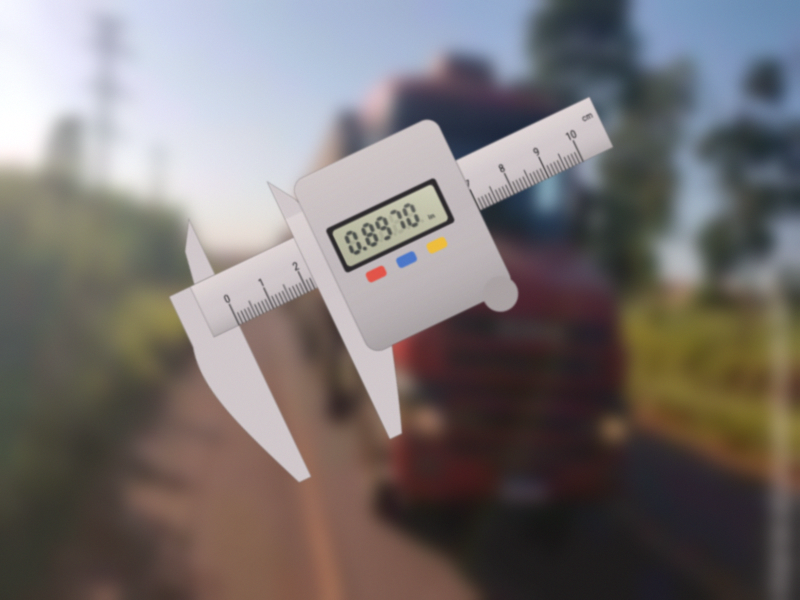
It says 0.8970; in
